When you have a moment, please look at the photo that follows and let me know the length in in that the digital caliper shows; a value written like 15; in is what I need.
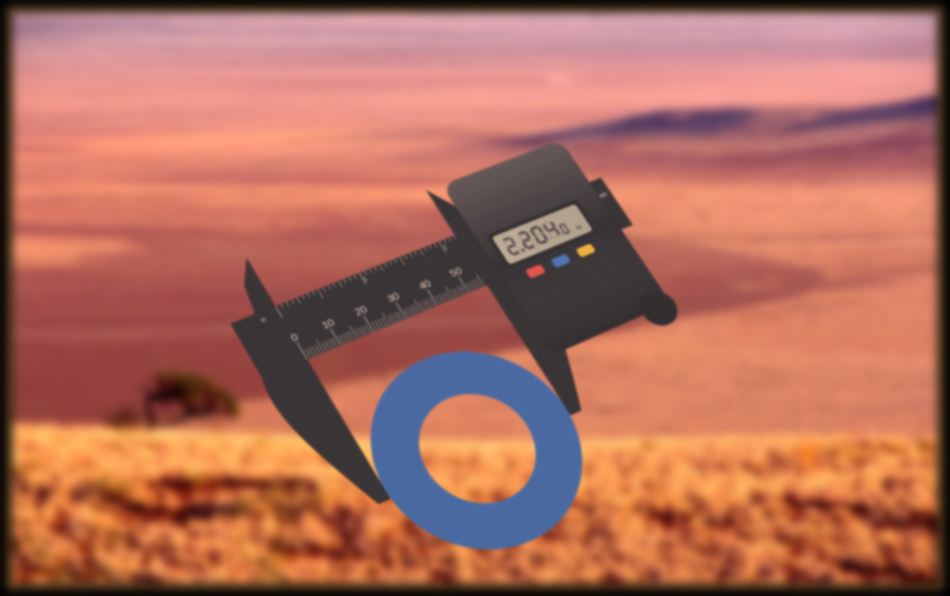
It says 2.2040; in
